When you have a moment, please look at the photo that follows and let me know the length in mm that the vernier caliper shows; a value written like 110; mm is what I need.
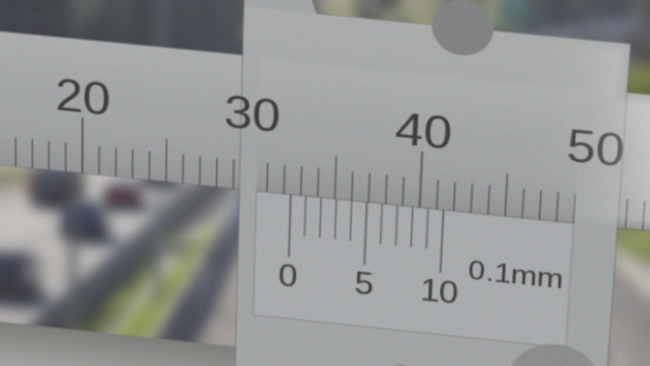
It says 32.4; mm
